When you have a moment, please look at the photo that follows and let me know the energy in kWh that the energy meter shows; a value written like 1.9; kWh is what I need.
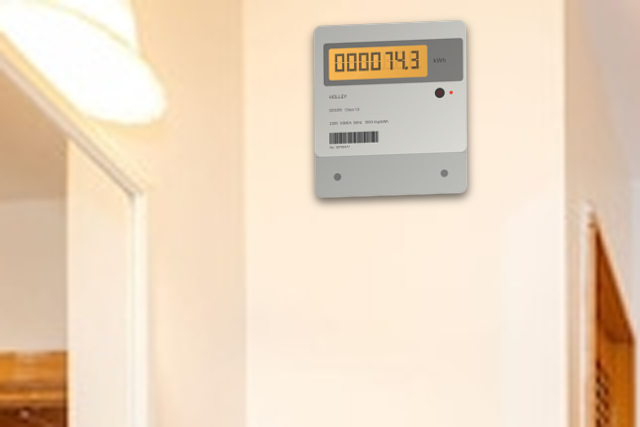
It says 74.3; kWh
